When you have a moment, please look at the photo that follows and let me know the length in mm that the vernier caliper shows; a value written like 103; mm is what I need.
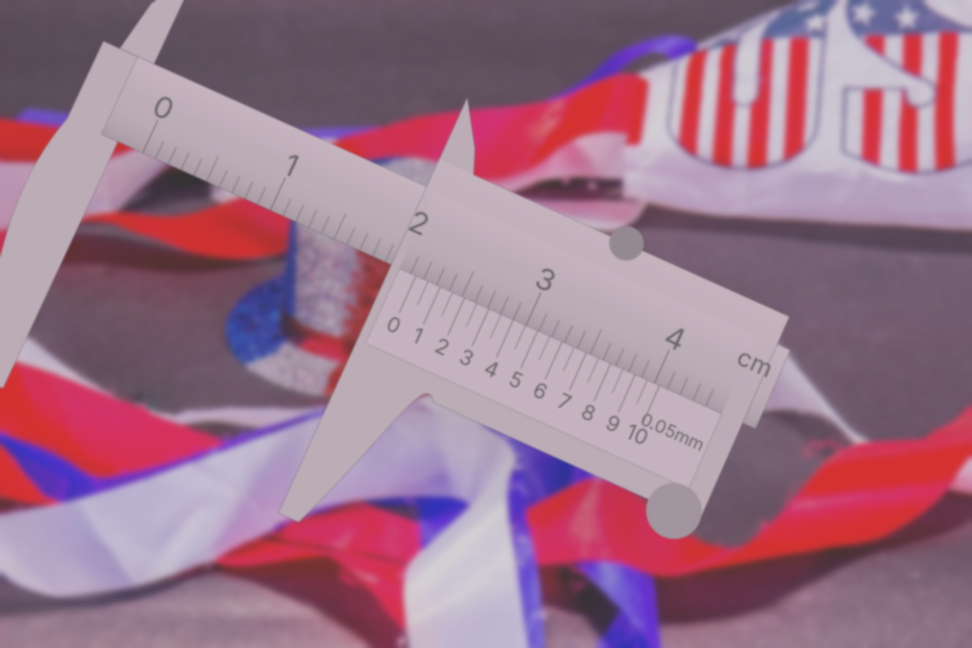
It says 21.4; mm
